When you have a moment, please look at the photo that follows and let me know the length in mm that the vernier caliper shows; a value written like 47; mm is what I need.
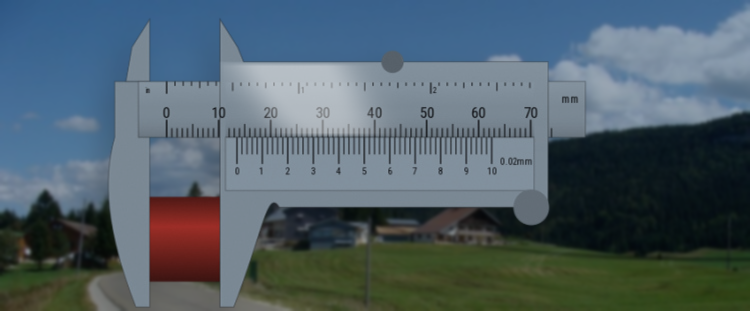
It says 13.5; mm
